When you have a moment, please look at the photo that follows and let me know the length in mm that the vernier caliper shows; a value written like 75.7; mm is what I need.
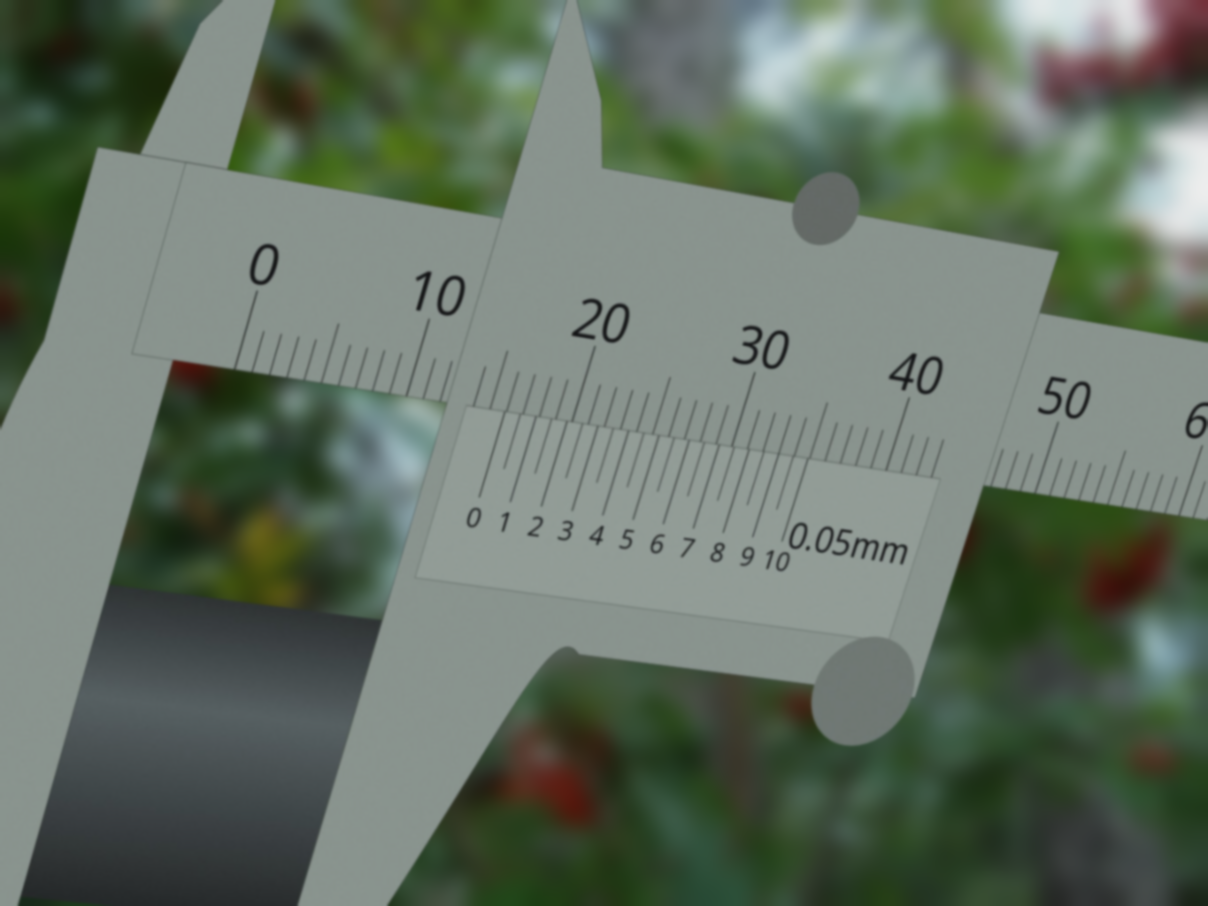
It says 15.9; mm
